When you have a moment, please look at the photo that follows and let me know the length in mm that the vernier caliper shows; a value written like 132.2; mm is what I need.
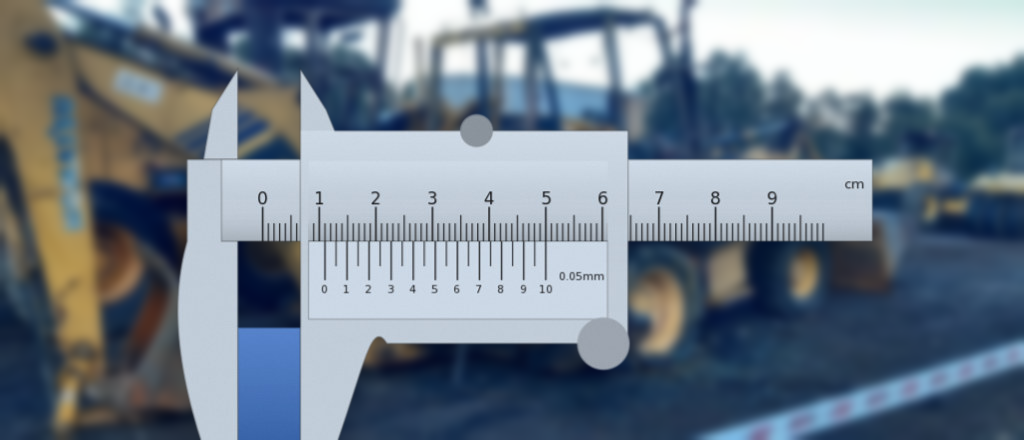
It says 11.0; mm
